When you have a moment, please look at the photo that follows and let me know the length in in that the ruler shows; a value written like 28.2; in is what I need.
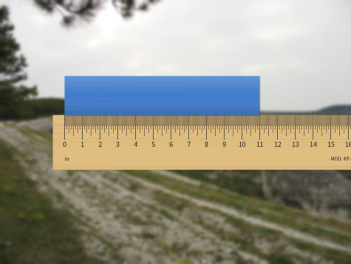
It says 11; in
